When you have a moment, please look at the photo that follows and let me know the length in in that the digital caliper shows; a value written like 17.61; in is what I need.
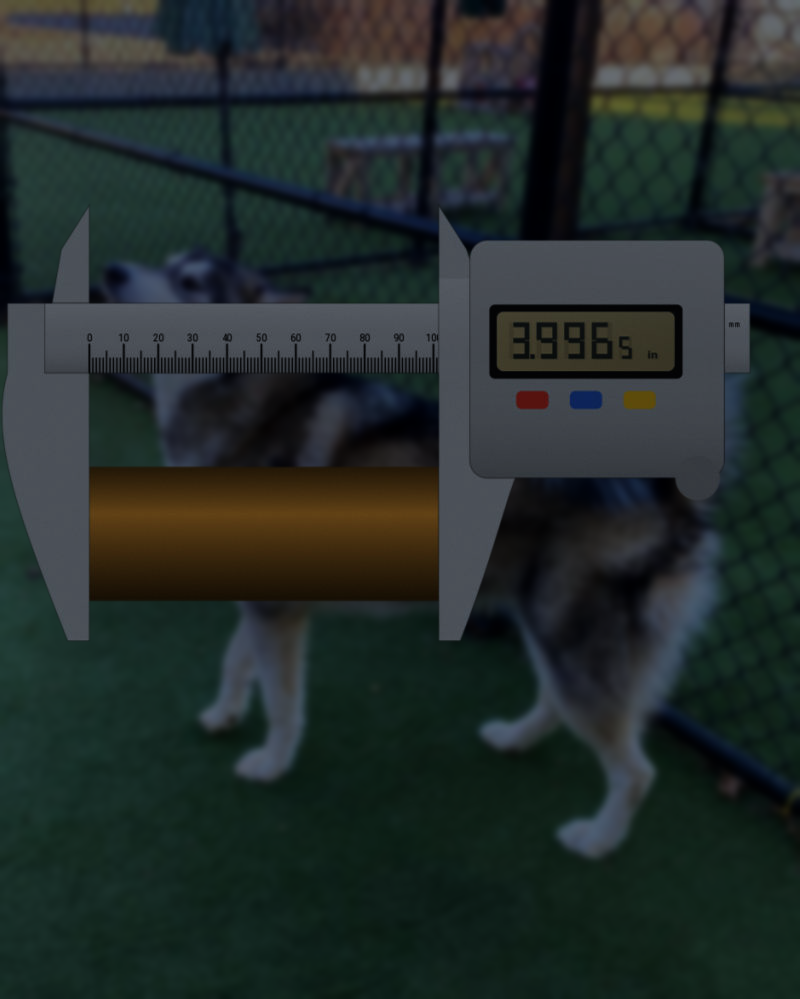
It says 3.9965; in
